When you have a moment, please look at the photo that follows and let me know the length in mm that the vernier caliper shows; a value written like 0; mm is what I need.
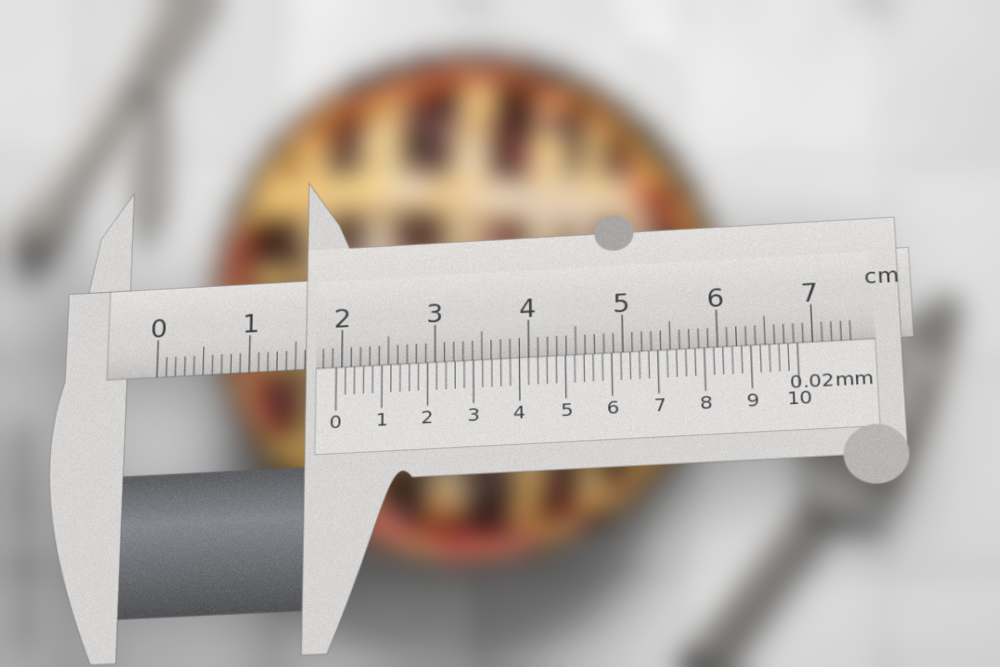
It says 19.4; mm
